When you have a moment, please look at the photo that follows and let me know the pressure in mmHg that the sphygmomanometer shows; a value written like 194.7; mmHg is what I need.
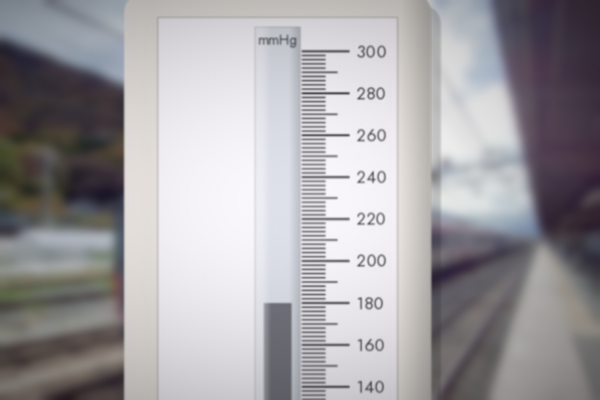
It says 180; mmHg
